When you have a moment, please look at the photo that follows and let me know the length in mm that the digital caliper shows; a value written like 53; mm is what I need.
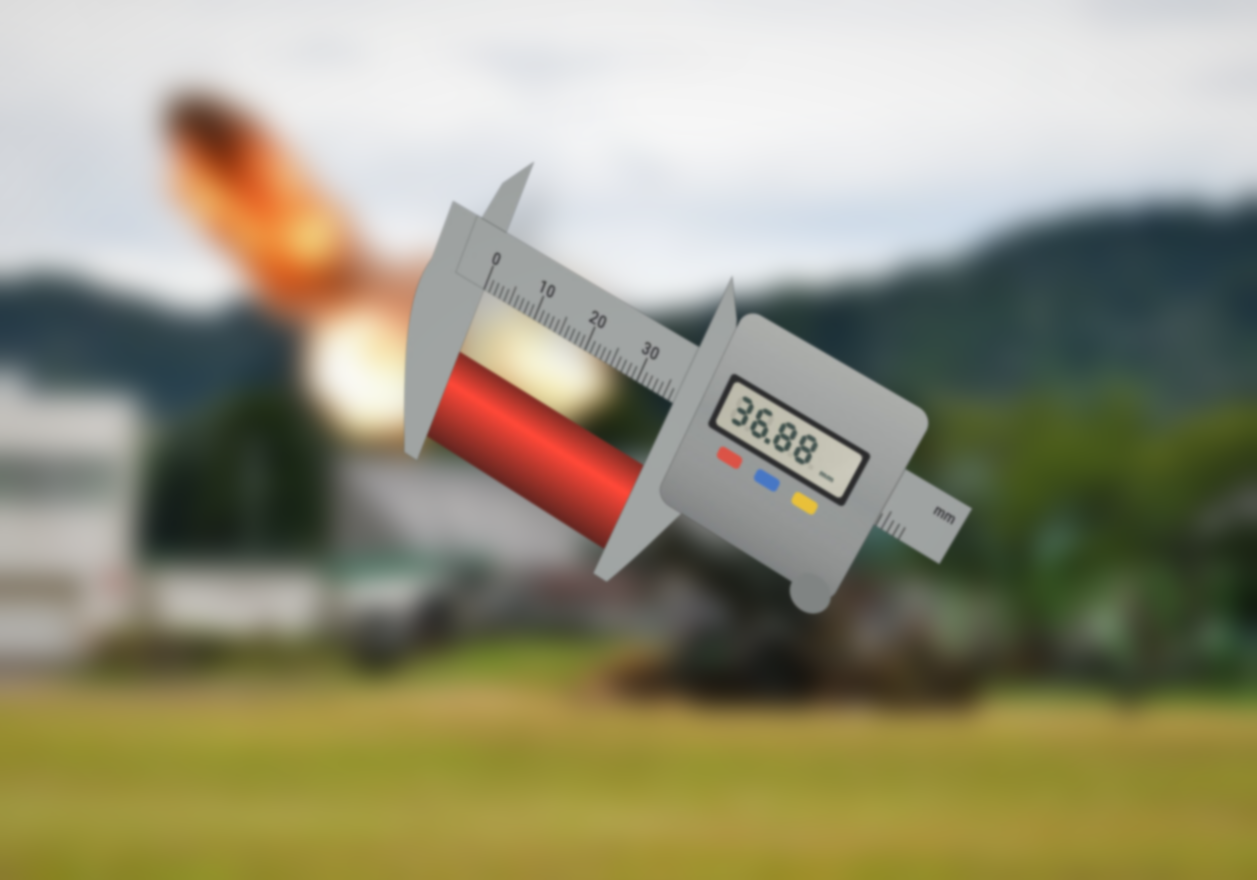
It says 36.88; mm
